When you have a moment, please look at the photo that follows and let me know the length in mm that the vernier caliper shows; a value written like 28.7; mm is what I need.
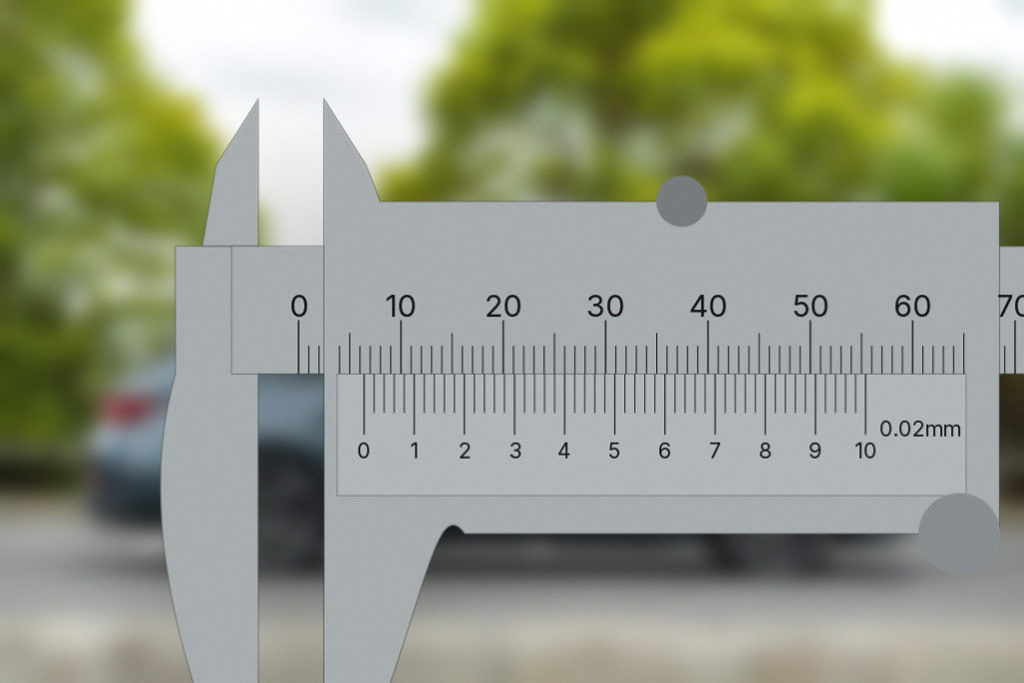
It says 6.4; mm
